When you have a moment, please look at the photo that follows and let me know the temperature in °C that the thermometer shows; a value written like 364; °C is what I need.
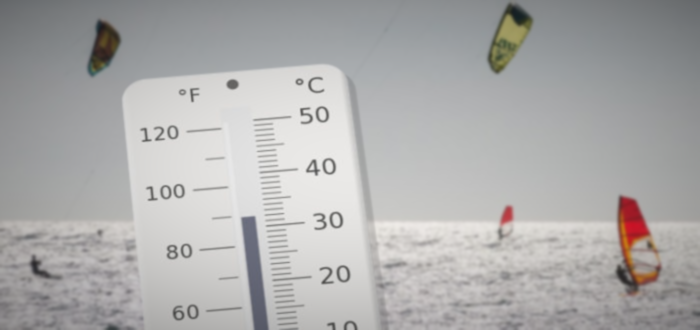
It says 32; °C
